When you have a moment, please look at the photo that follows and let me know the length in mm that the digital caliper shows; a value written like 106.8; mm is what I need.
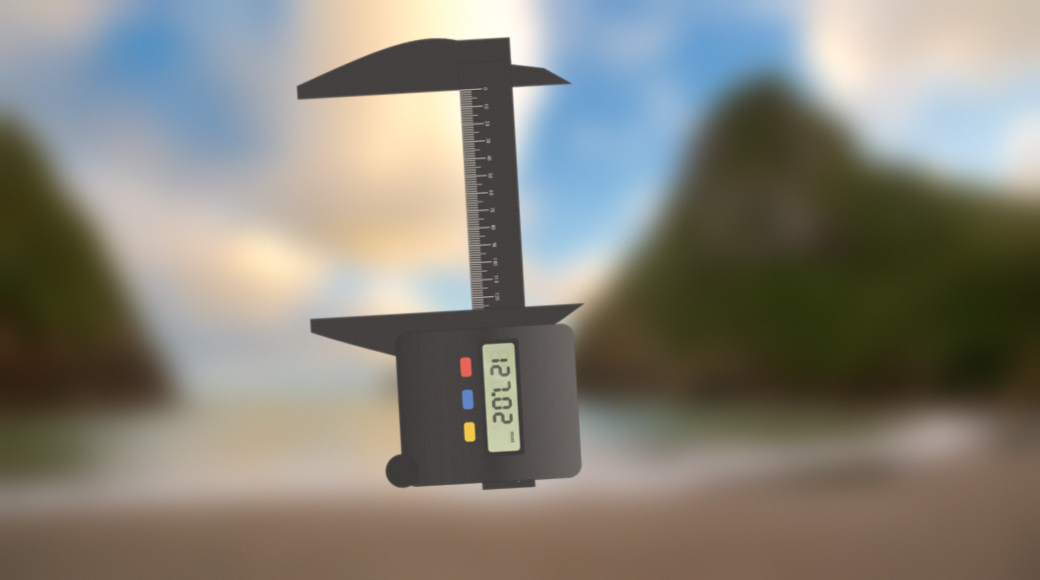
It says 127.02; mm
